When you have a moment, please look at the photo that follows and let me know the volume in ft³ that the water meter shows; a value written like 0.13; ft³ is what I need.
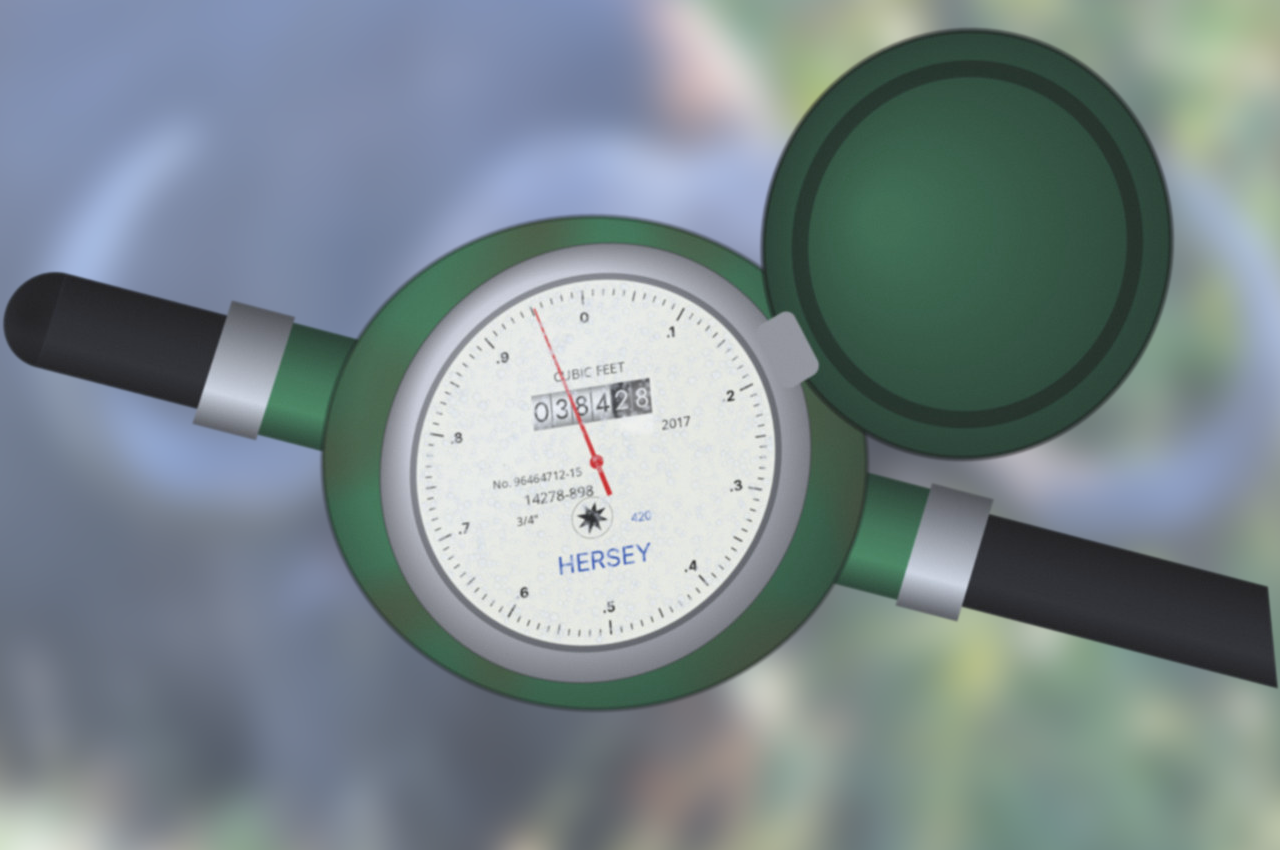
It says 38427.95; ft³
